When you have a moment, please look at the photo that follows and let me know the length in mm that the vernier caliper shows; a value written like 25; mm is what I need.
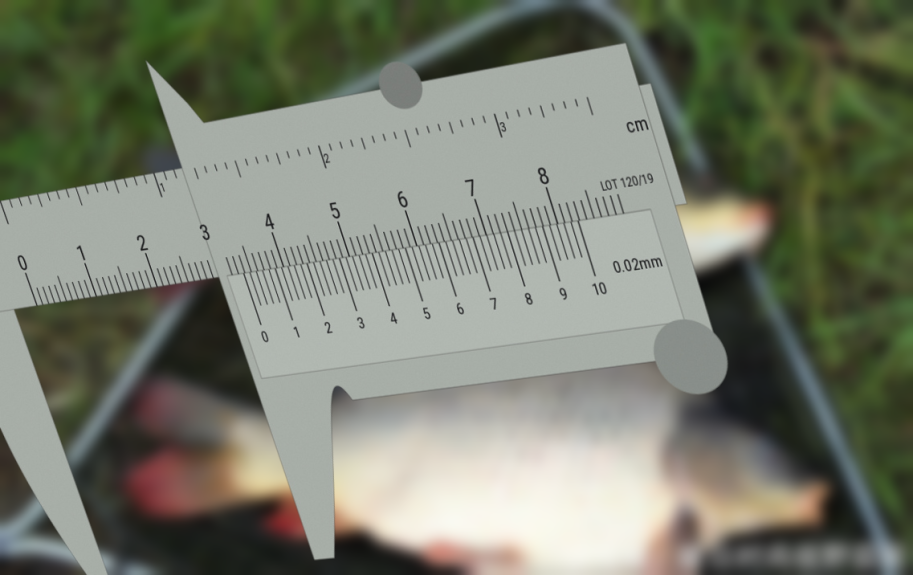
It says 33.8; mm
